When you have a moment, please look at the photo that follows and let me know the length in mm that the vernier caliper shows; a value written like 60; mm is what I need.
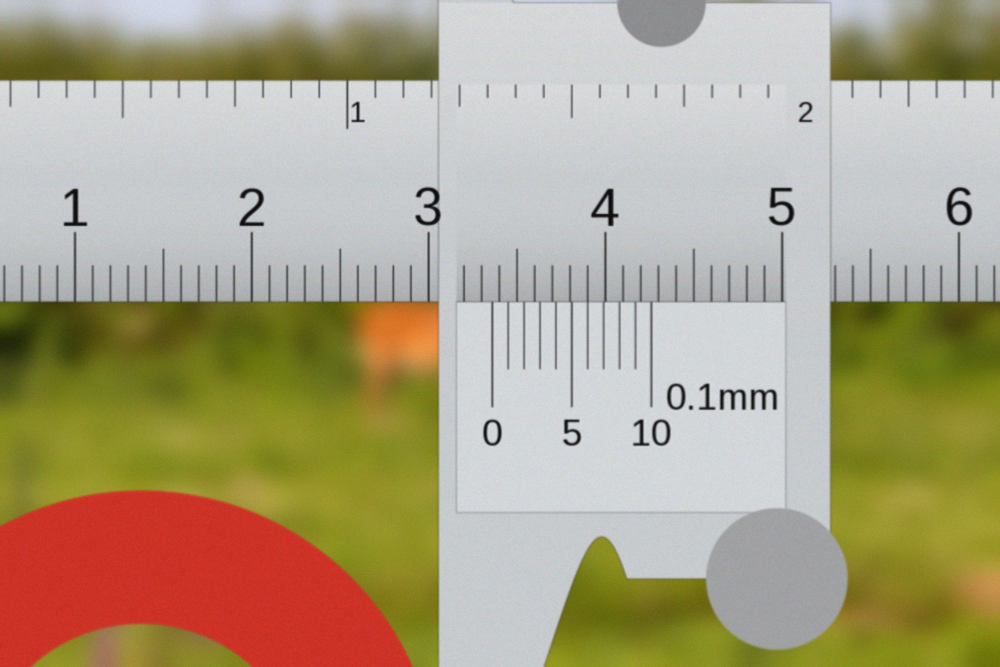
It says 33.6; mm
